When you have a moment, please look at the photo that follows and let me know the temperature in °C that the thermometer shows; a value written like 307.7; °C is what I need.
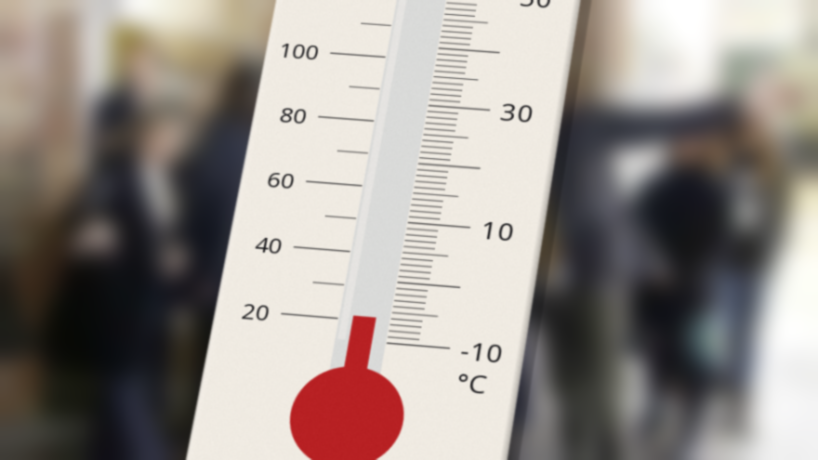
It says -6; °C
